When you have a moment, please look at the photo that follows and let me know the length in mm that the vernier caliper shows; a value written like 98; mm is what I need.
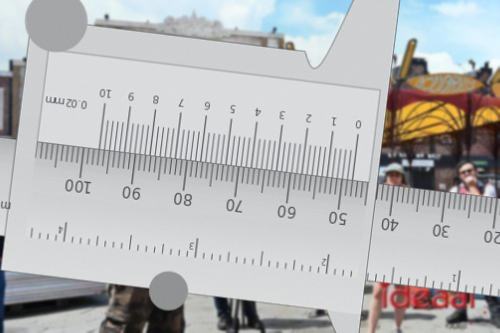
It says 48.0; mm
